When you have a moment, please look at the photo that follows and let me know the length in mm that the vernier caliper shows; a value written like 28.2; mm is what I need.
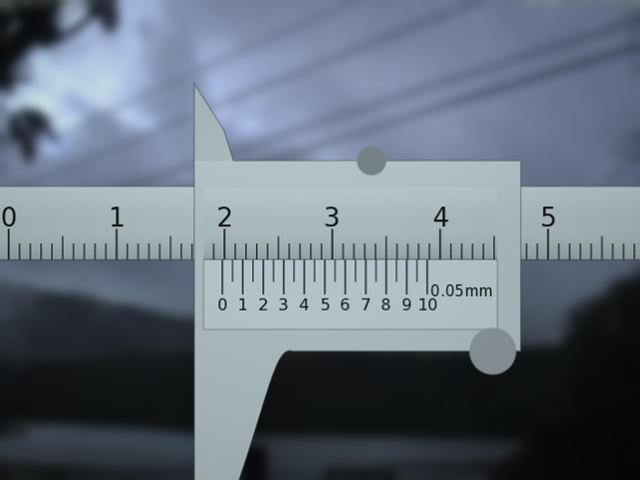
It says 19.8; mm
